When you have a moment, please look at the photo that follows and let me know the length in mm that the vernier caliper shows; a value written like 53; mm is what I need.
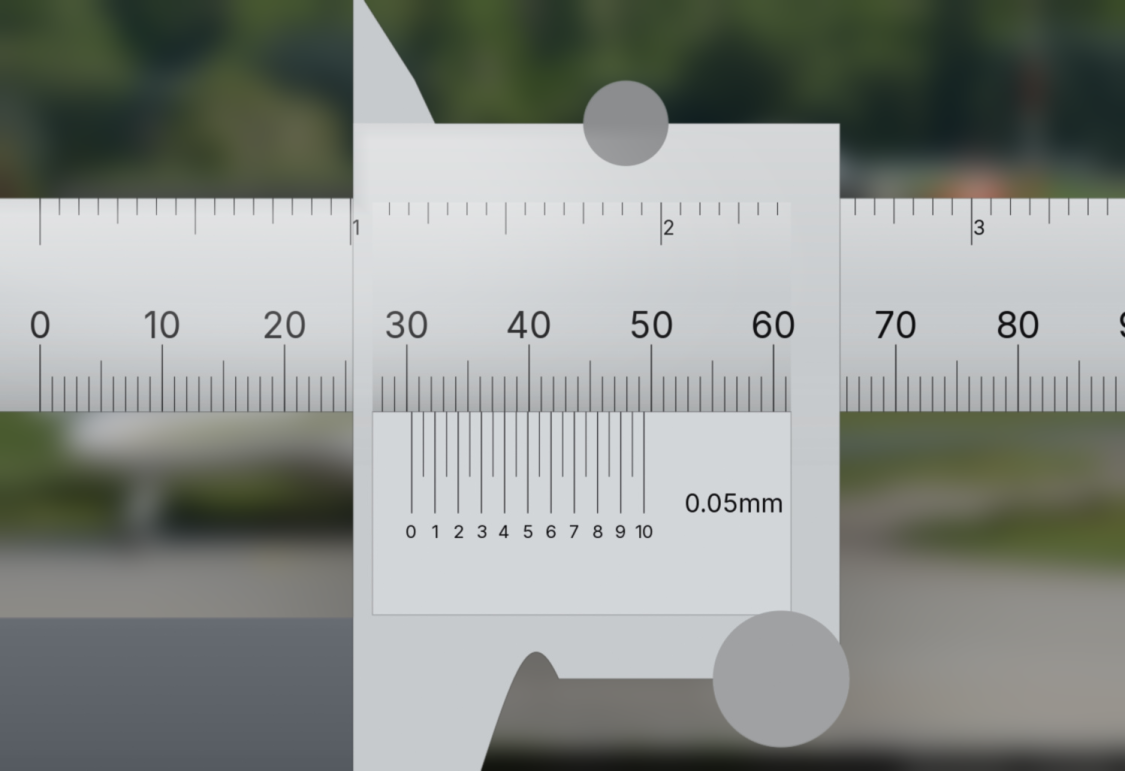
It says 30.4; mm
